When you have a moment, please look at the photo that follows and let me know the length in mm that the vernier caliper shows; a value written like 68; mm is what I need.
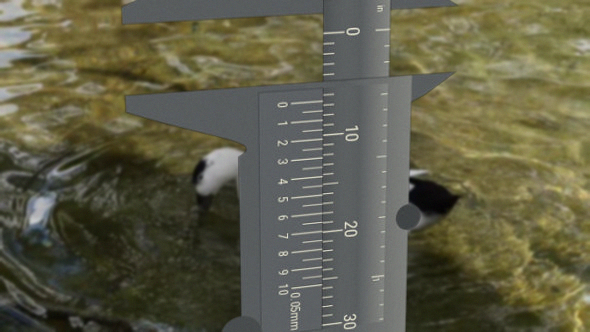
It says 6.6; mm
